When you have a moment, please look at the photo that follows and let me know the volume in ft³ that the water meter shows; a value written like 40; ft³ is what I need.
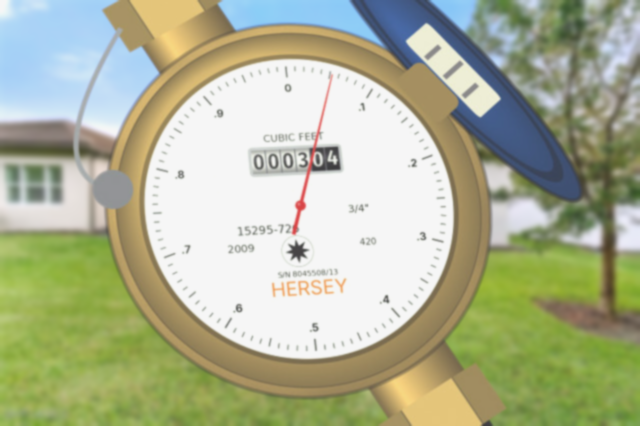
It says 304.05; ft³
